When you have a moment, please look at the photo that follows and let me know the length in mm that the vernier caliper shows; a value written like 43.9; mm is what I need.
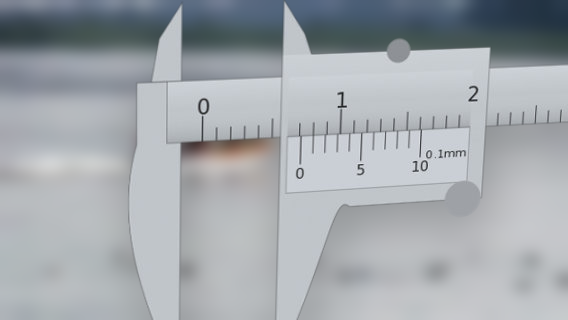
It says 7.1; mm
